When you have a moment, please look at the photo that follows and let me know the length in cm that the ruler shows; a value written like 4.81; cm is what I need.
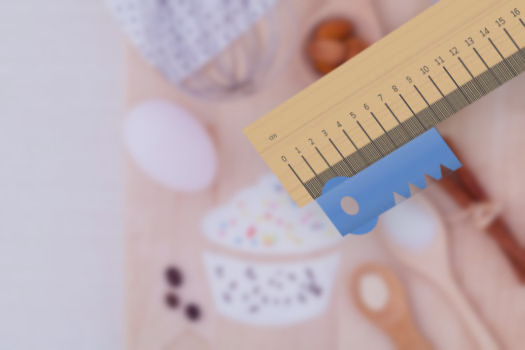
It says 8.5; cm
